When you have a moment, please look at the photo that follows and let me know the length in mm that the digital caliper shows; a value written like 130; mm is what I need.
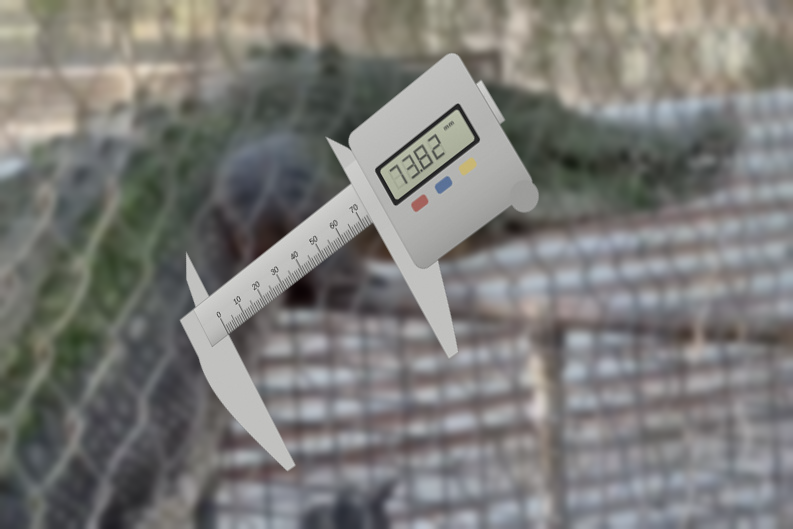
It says 73.82; mm
